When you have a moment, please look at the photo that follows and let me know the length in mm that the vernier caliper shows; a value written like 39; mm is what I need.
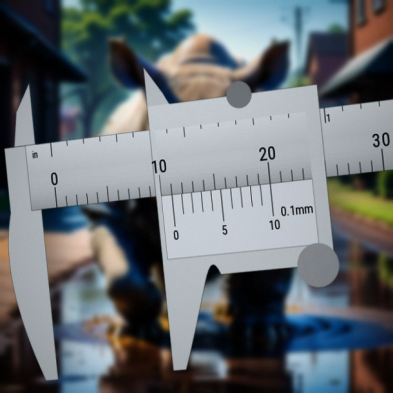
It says 11.0; mm
